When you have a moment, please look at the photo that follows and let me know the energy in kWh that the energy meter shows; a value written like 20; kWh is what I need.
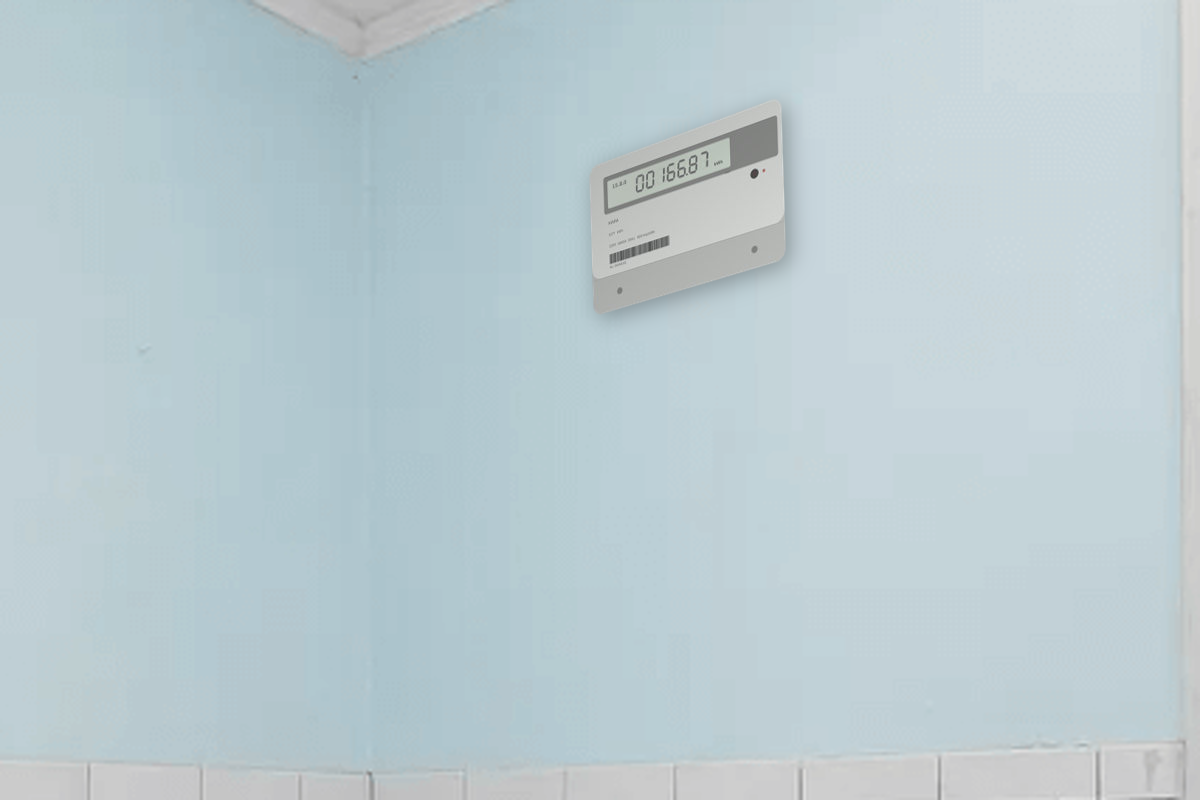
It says 166.87; kWh
